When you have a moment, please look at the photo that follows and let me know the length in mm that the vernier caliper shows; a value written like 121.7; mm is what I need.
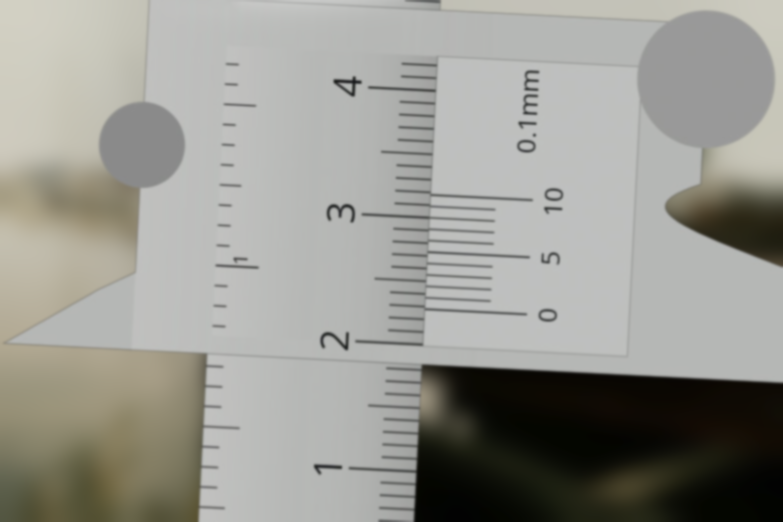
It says 22.8; mm
